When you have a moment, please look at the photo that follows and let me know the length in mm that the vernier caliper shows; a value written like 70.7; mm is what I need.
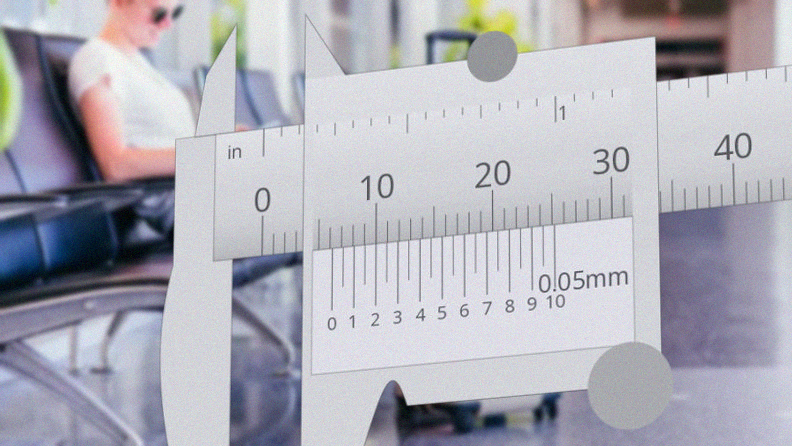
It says 6.2; mm
